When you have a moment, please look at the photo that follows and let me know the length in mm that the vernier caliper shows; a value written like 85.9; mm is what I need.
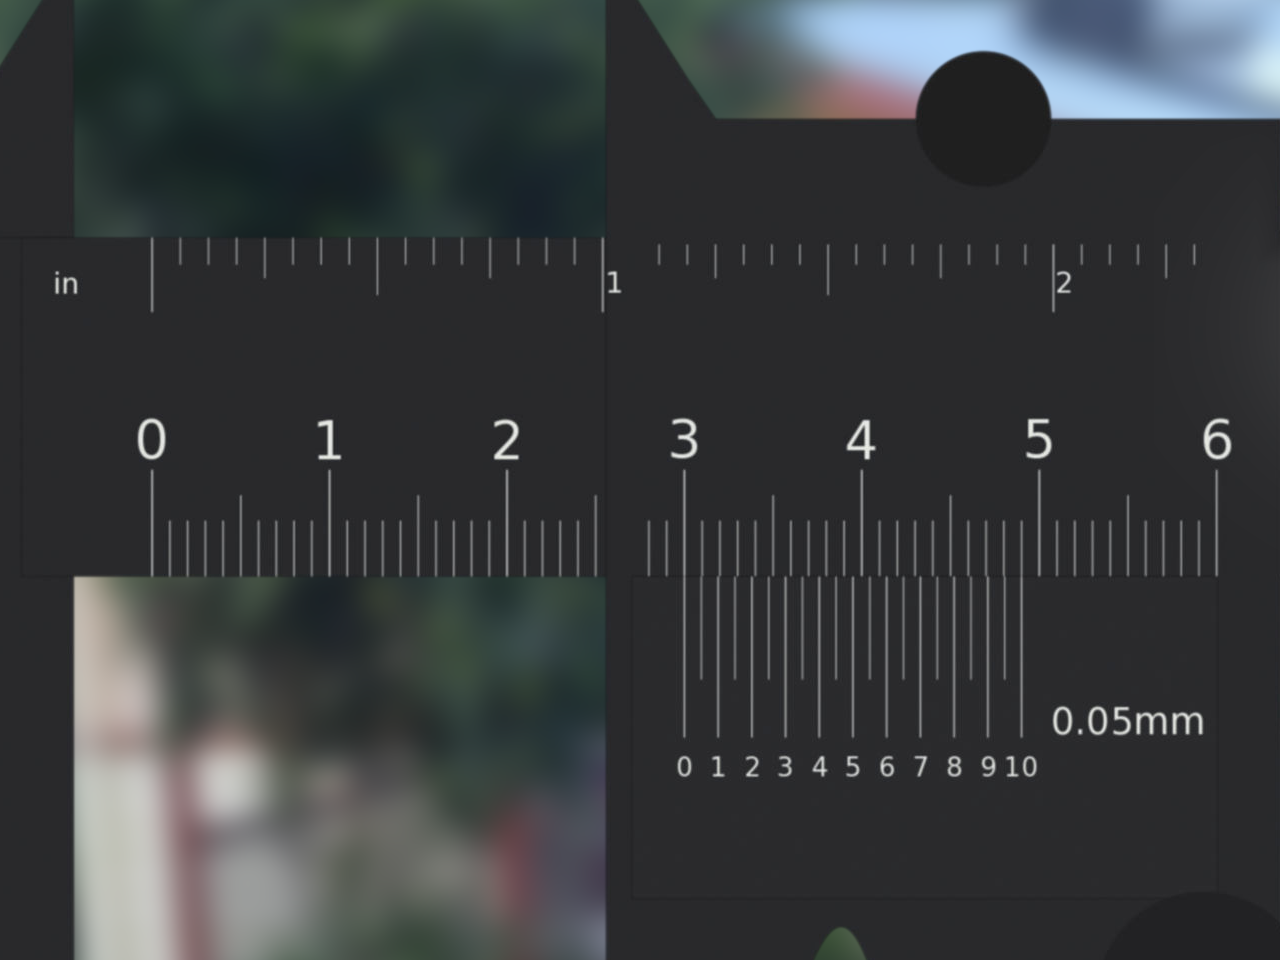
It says 30.0; mm
